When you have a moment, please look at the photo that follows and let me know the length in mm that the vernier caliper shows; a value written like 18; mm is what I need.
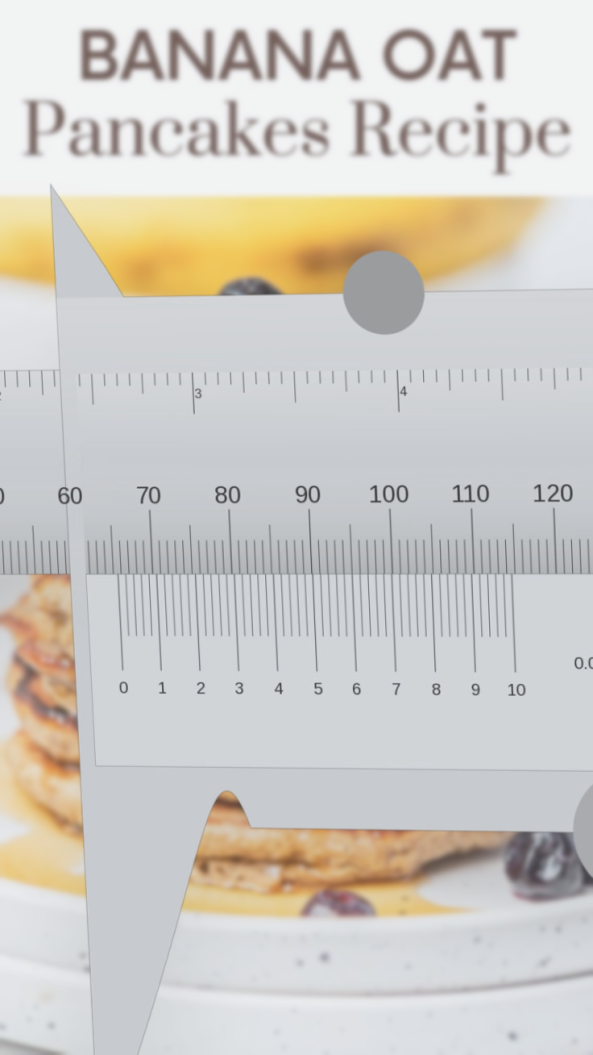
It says 65.6; mm
